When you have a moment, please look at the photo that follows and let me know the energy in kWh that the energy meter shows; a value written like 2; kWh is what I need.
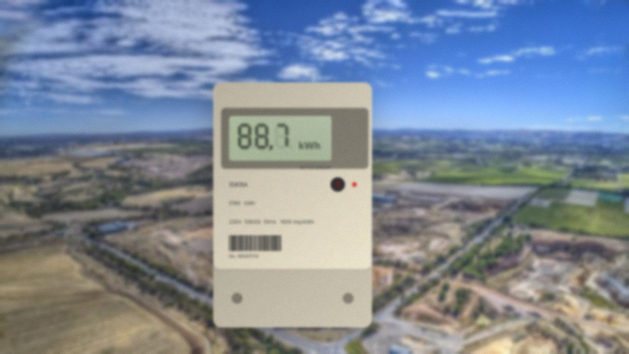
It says 88.7; kWh
